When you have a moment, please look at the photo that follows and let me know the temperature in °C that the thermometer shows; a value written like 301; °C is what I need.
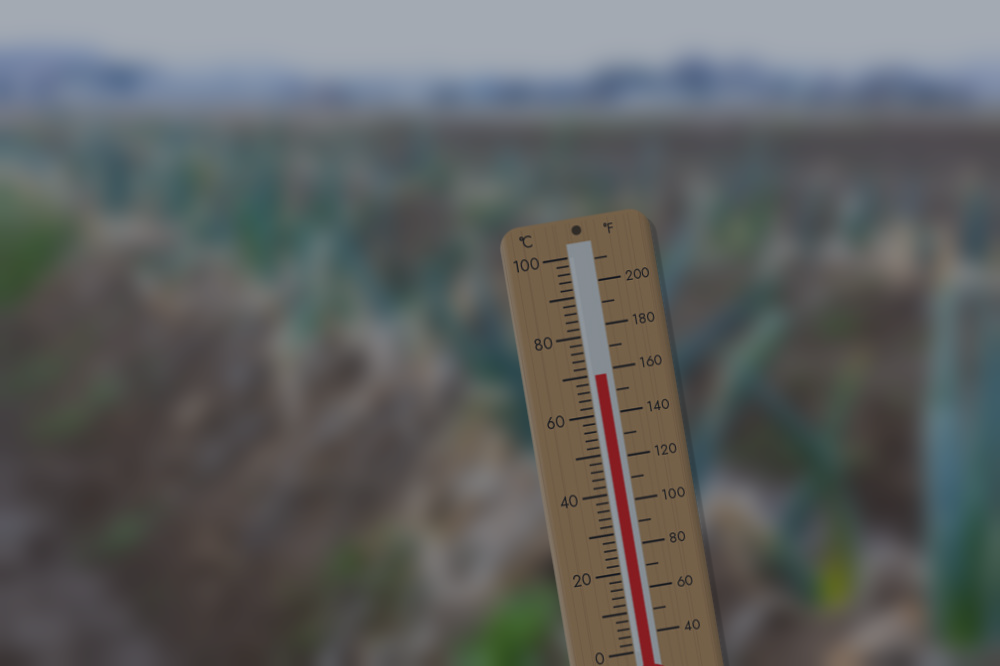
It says 70; °C
